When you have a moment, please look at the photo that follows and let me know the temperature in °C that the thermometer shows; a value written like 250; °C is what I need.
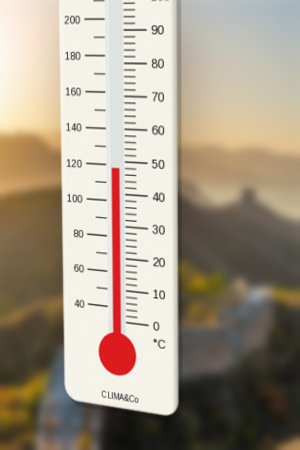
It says 48; °C
